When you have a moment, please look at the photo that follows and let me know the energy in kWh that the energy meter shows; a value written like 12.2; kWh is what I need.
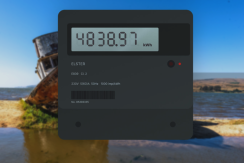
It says 4838.97; kWh
